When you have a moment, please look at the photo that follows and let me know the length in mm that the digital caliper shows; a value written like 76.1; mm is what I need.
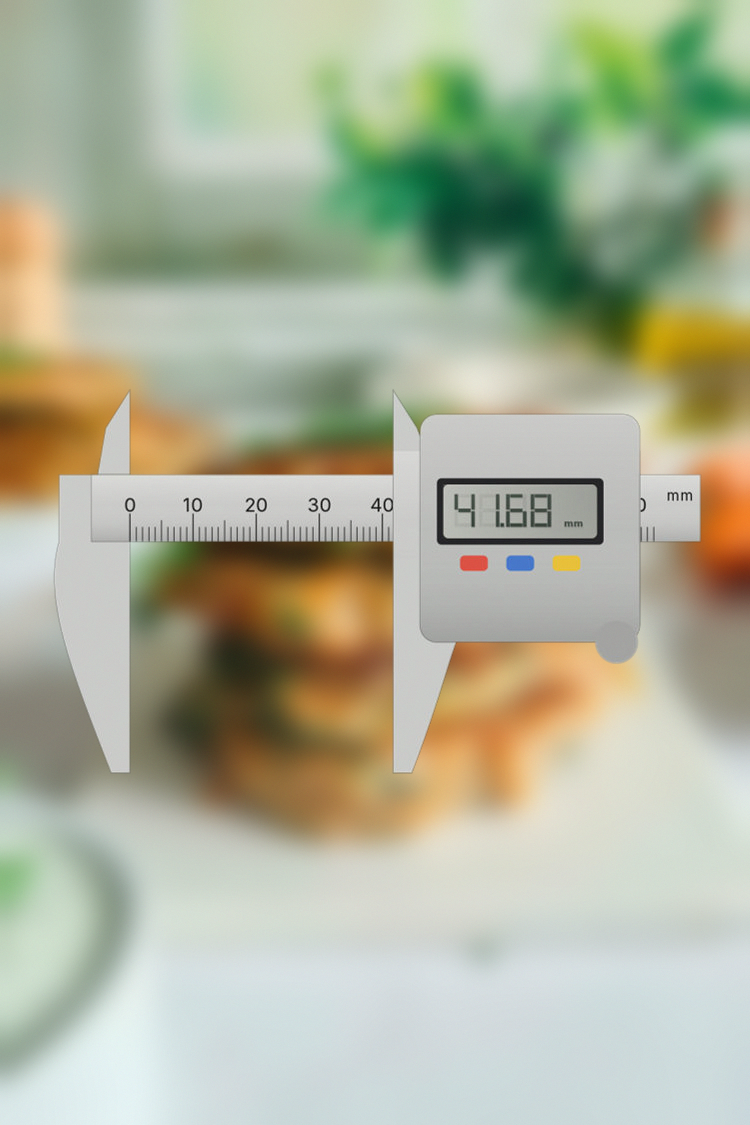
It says 41.68; mm
